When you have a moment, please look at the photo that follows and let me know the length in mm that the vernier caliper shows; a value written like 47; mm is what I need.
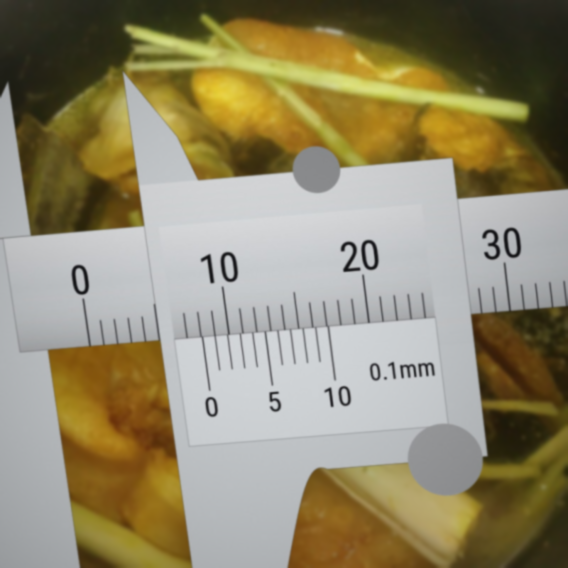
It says 8.1; mm
